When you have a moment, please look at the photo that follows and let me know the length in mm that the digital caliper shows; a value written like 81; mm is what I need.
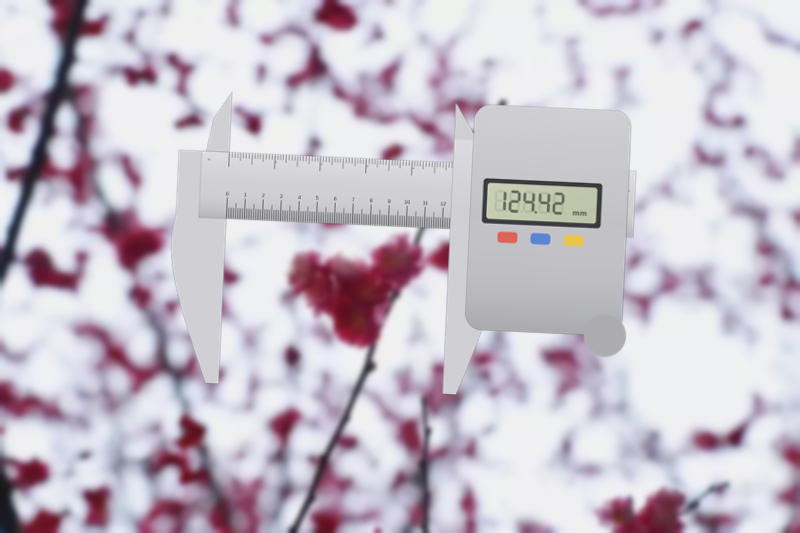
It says 124.42; mm
